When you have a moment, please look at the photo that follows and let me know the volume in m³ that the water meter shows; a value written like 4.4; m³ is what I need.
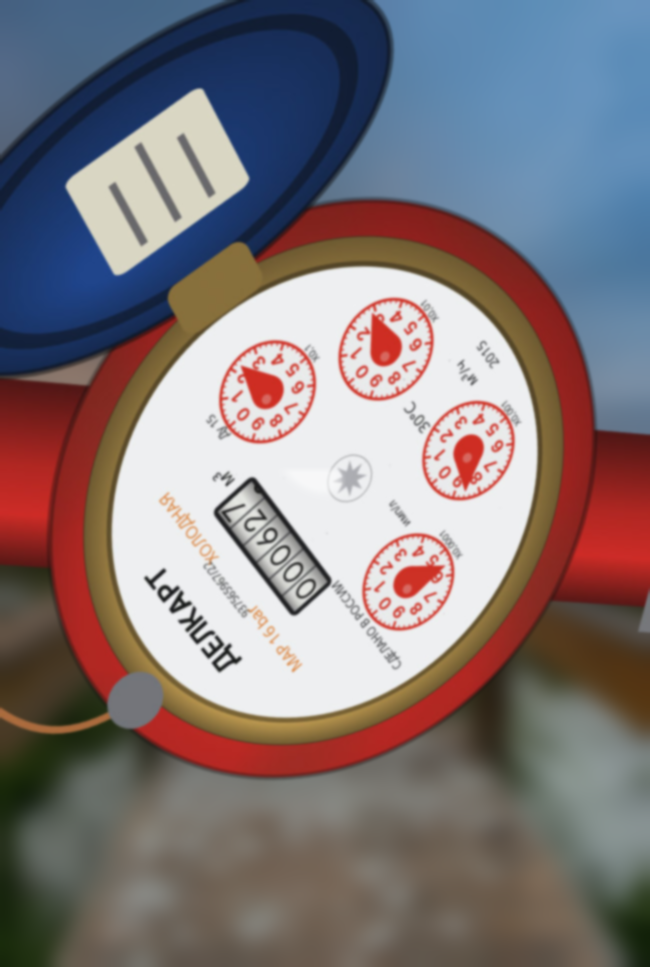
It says 627.2285; m³
